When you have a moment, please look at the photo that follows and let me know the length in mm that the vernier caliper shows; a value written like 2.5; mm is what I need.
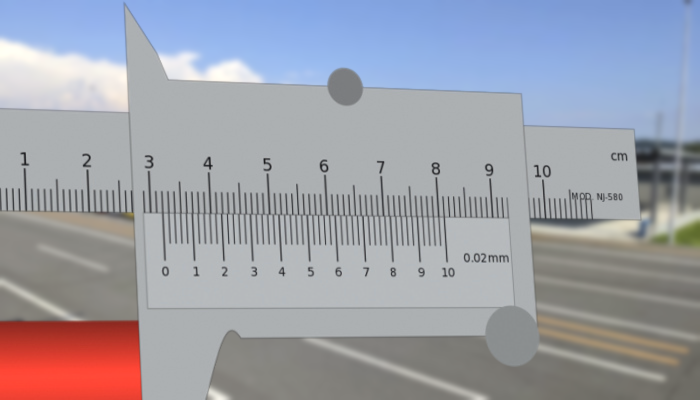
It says 32.0; mm
